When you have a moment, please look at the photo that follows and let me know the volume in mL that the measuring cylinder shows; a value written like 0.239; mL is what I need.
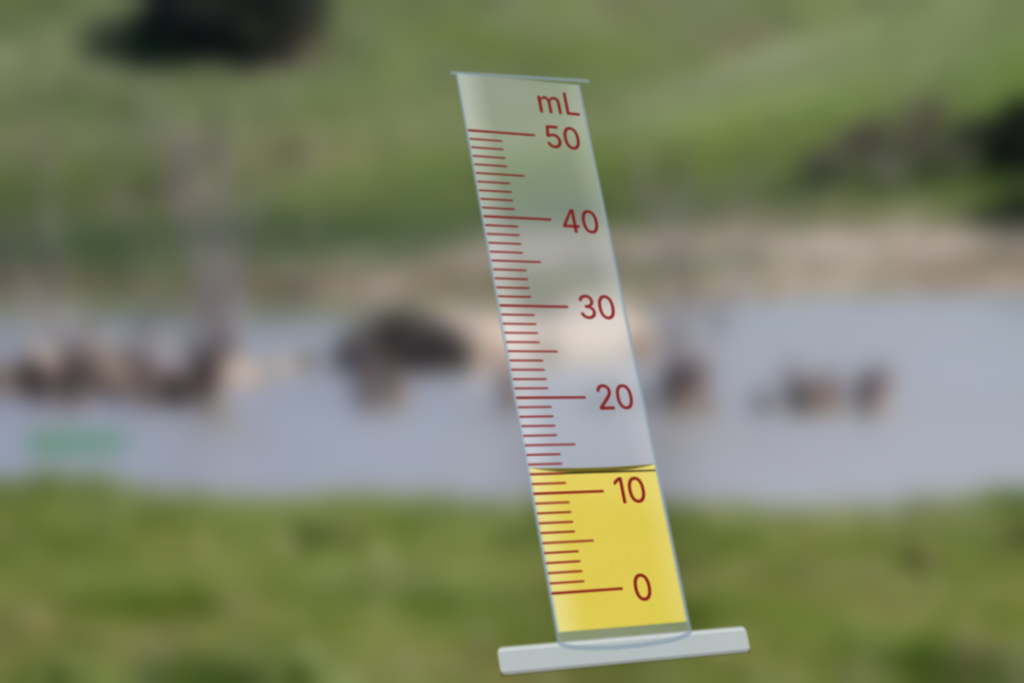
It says 12; mL
